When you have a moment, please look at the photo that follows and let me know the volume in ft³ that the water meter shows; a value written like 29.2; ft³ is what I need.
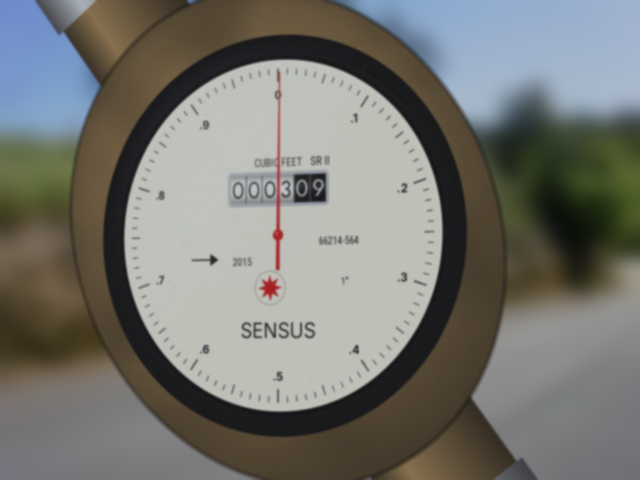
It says 309.00; ft³
